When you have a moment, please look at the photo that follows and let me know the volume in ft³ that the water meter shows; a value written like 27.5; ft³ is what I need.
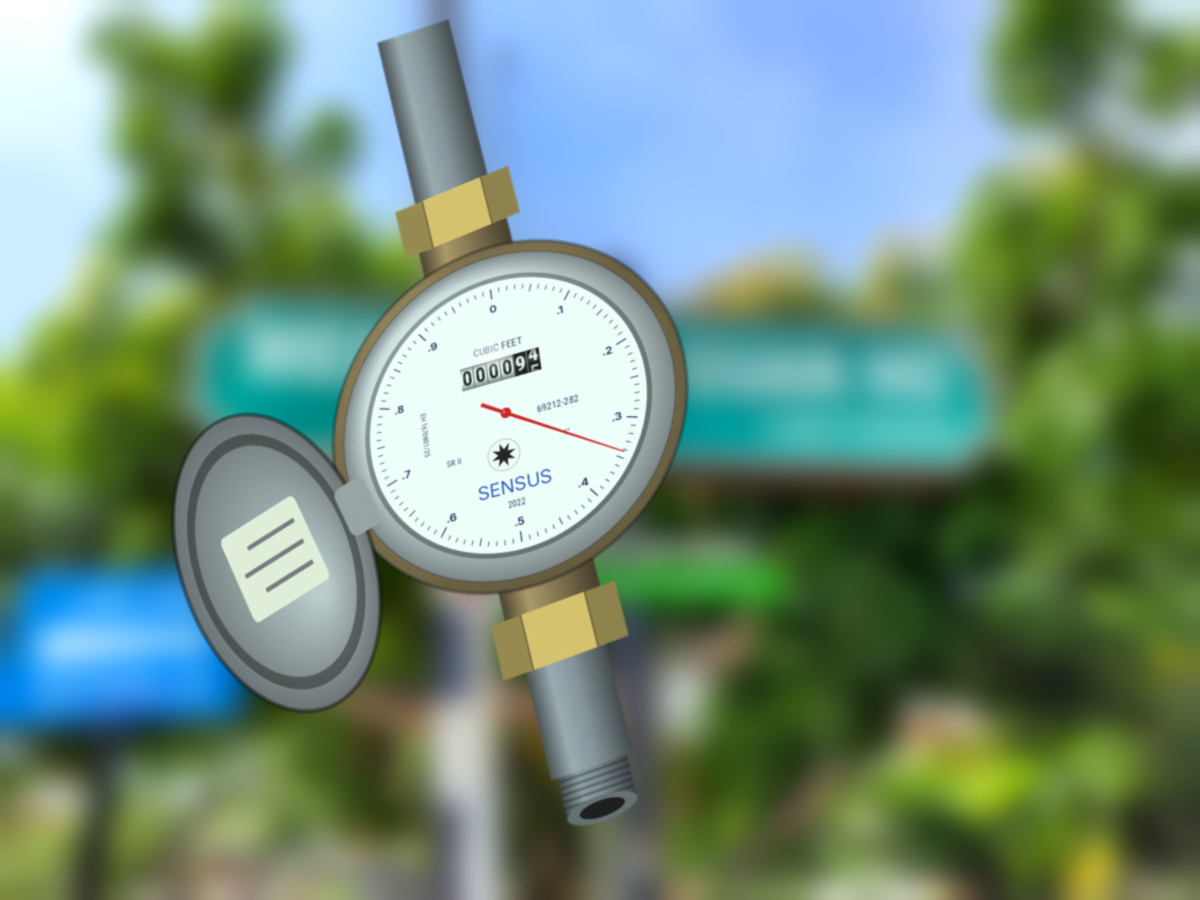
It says 94.34; ft³
